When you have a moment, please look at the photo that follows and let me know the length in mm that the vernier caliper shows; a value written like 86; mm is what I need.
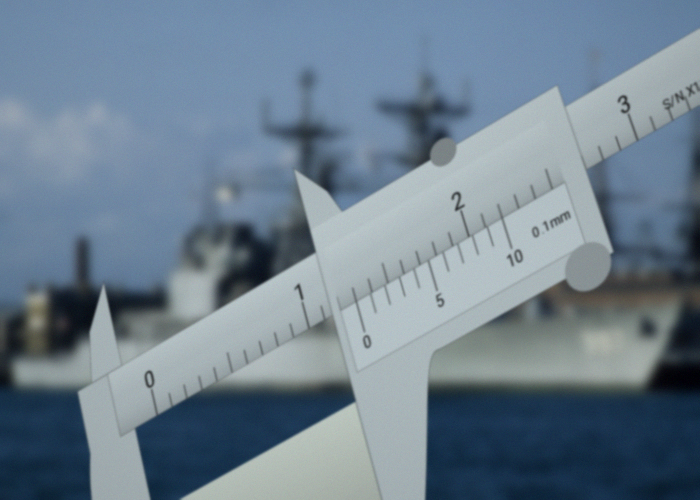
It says 13.0; mm
